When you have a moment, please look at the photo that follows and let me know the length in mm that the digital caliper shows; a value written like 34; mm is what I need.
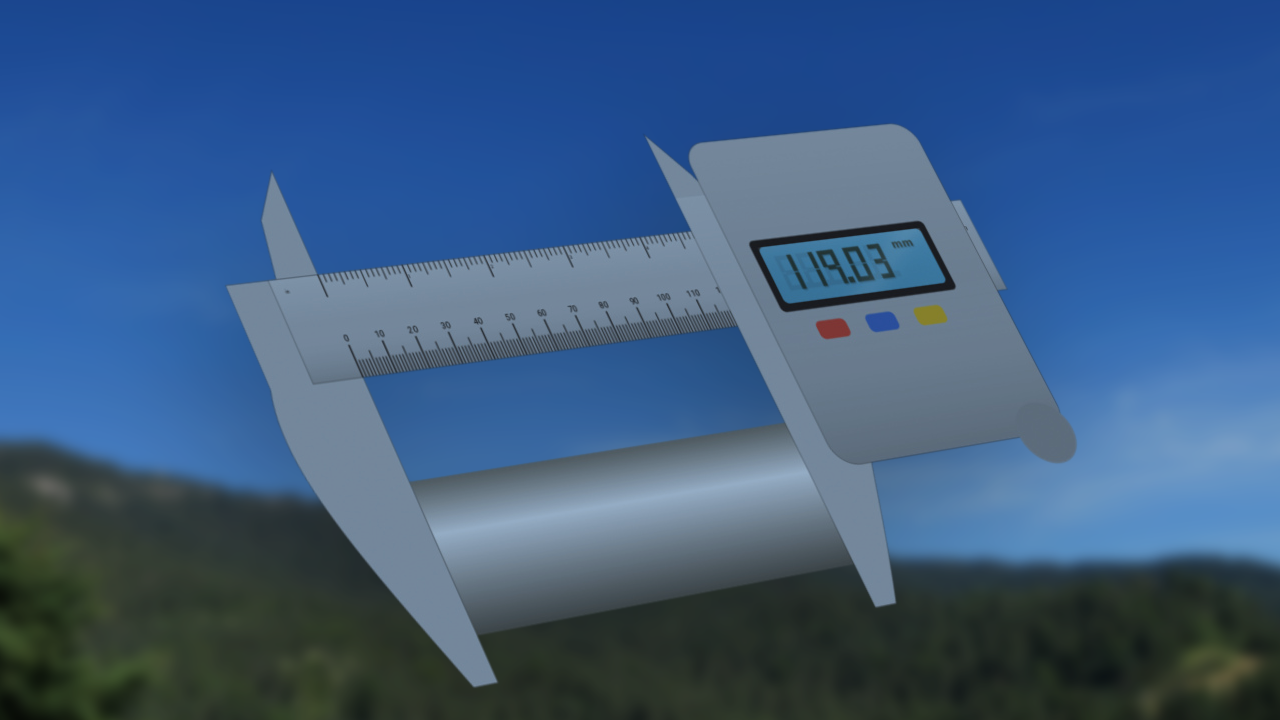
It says 119.03; mm
